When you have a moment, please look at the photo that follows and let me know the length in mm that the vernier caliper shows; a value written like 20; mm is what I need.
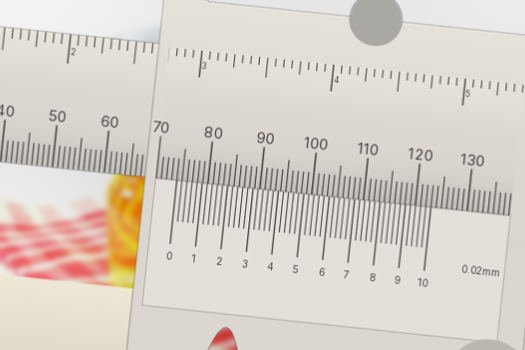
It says 74.0; mm
